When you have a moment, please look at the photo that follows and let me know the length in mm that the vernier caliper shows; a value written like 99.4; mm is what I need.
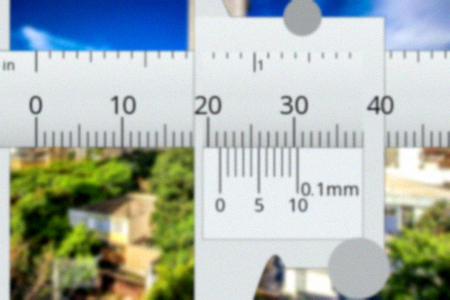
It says 21.4; mm
